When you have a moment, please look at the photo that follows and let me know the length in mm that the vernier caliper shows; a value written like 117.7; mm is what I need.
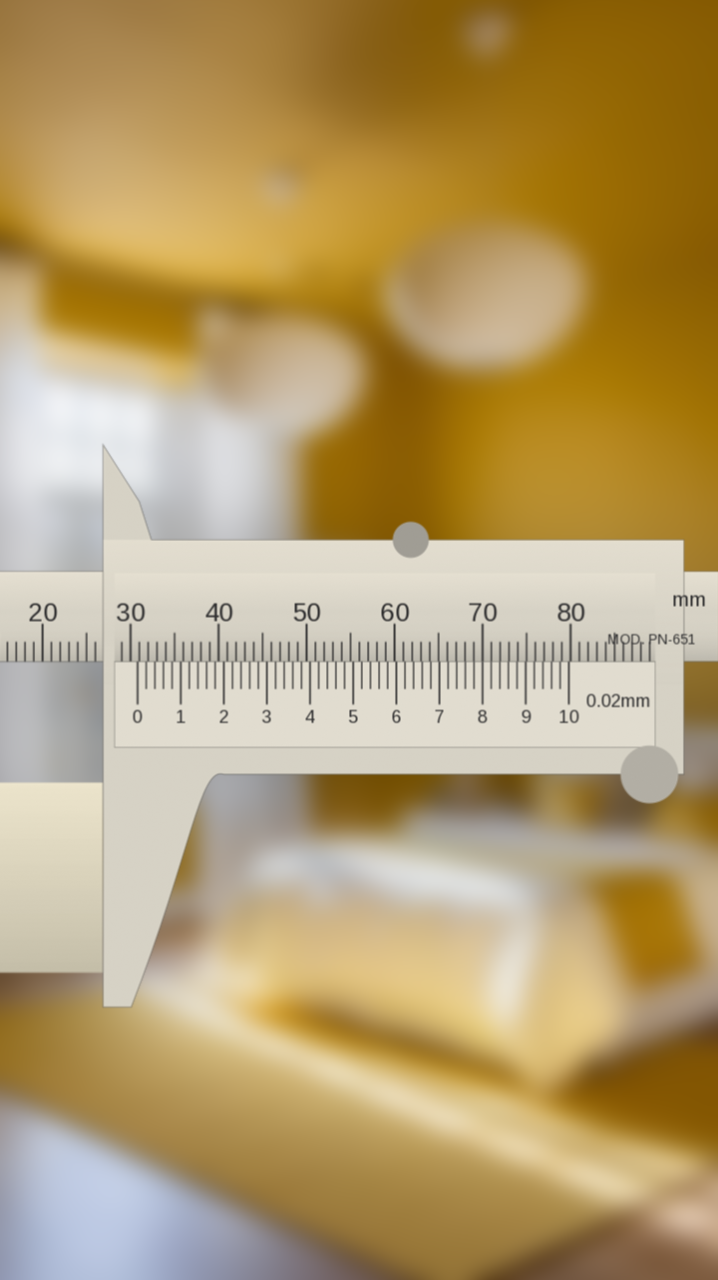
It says 30.8; mm
